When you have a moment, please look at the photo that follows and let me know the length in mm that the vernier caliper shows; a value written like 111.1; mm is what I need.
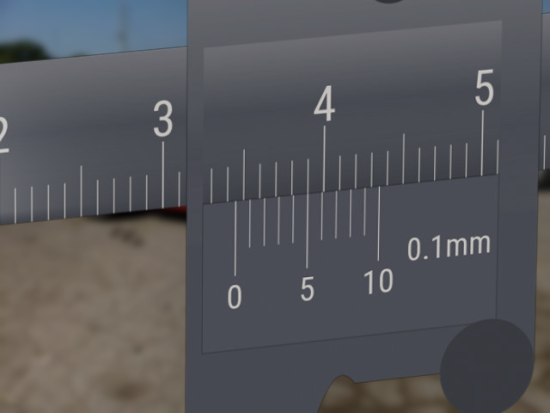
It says 34.5; mm
